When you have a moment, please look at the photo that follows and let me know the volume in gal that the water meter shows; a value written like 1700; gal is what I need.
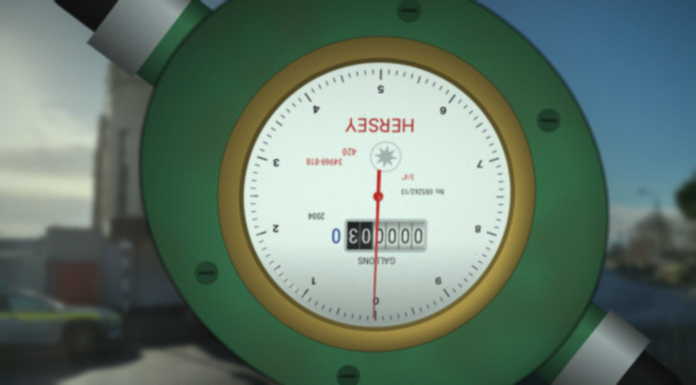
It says 30.0; gal
